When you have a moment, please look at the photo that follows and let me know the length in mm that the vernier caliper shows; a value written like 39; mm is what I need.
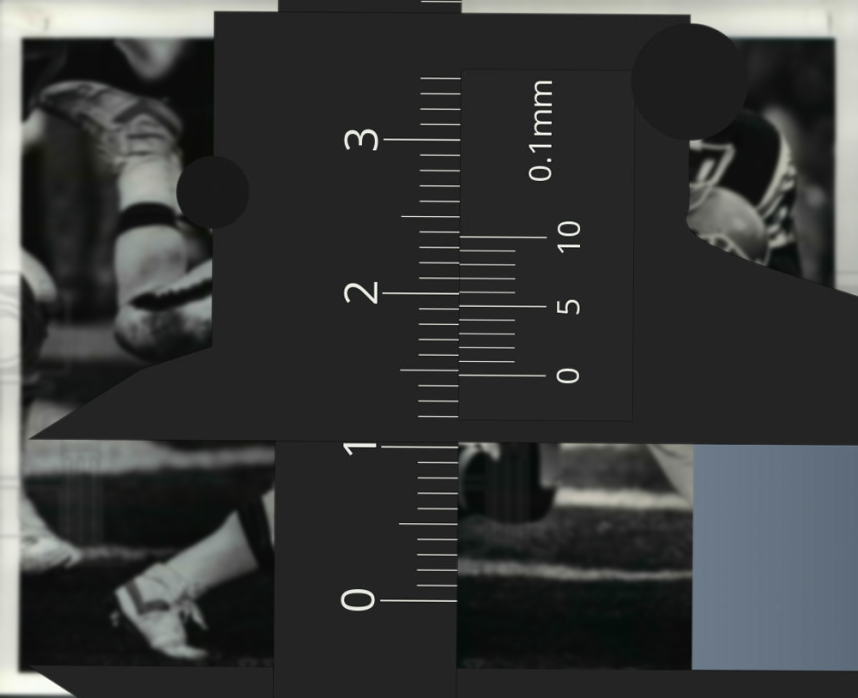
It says 14.7; mm
